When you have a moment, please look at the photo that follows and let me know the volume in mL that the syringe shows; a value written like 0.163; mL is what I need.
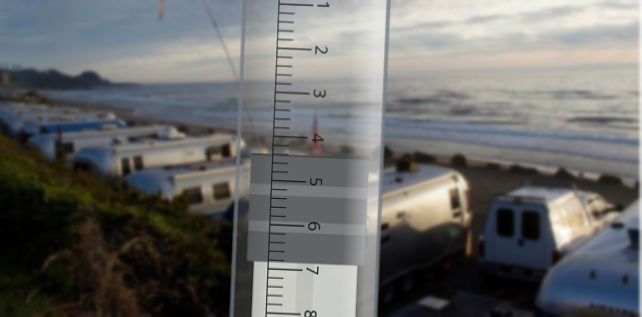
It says 4.4; mL
